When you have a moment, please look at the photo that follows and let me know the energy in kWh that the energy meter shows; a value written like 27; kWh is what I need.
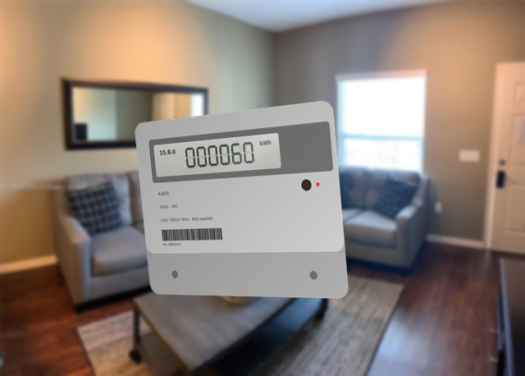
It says 60; kWh
